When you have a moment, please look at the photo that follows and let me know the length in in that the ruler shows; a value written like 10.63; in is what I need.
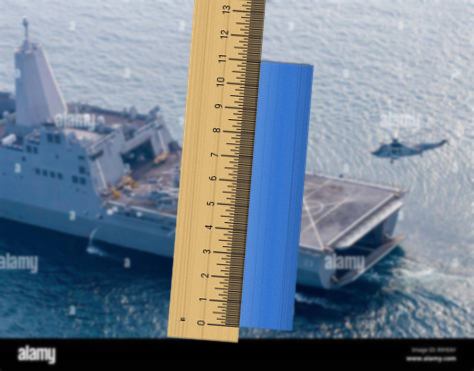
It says 11; in
